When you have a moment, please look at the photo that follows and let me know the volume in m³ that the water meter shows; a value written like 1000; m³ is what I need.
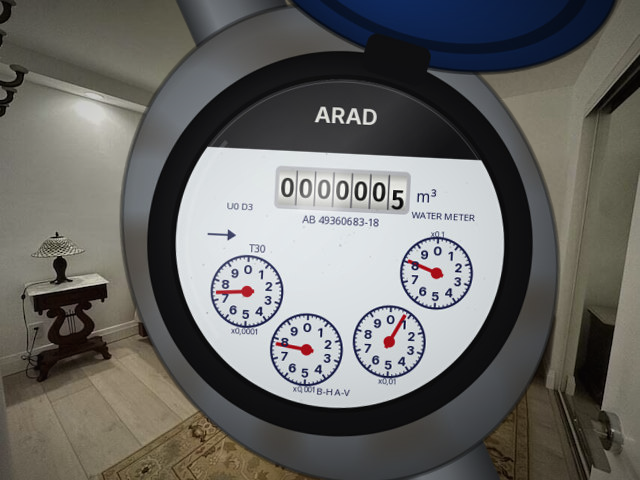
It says 4.8077; m³
